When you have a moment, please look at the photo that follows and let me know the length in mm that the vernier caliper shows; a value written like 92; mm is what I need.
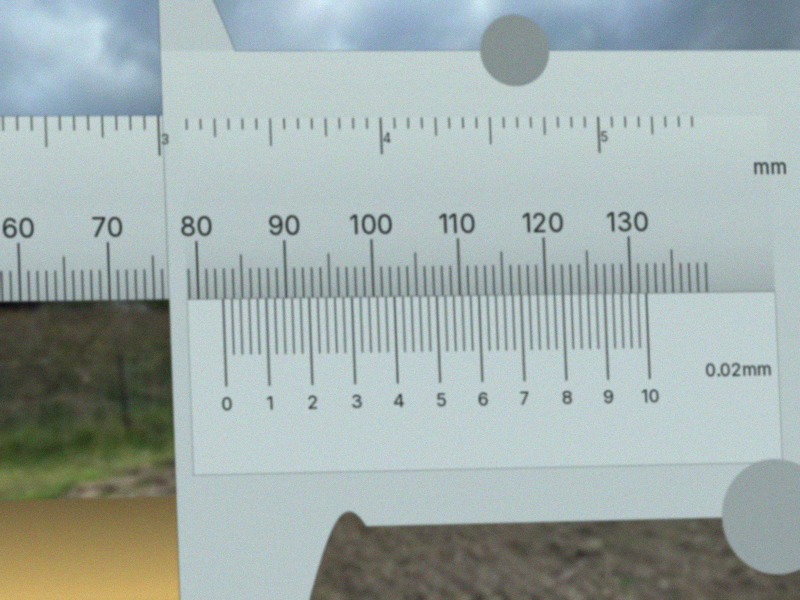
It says 82.8; mm
